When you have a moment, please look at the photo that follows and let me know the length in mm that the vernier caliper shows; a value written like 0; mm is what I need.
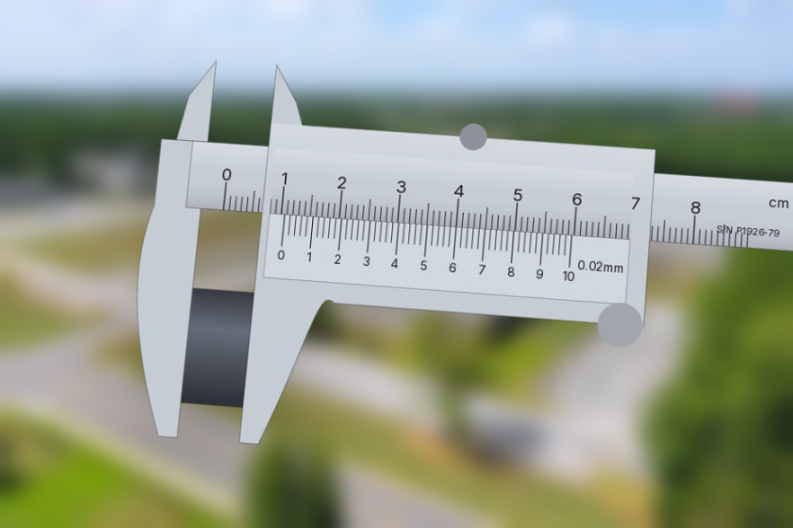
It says 10.6; mm
